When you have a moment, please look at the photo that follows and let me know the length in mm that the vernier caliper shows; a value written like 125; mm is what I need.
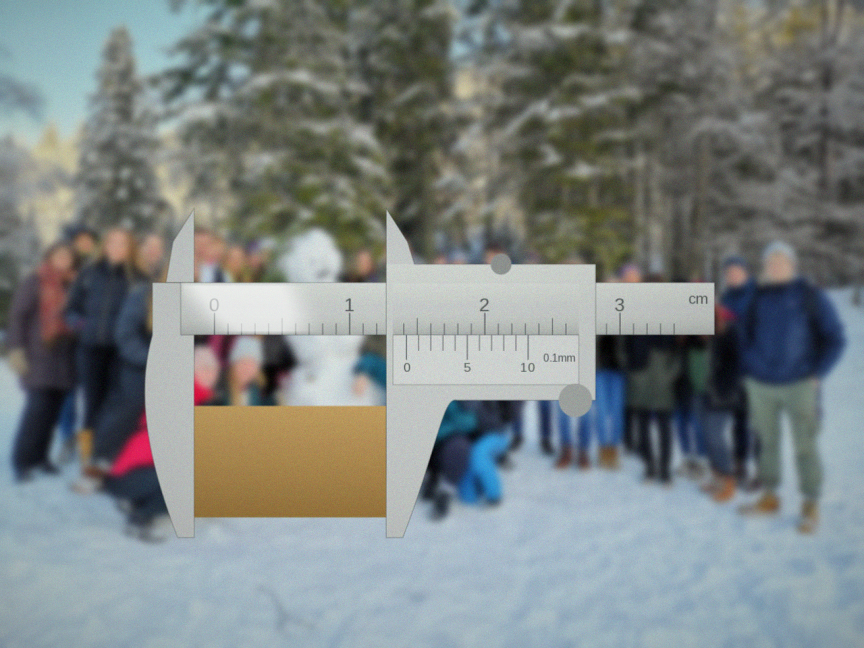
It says 14.2; mm
